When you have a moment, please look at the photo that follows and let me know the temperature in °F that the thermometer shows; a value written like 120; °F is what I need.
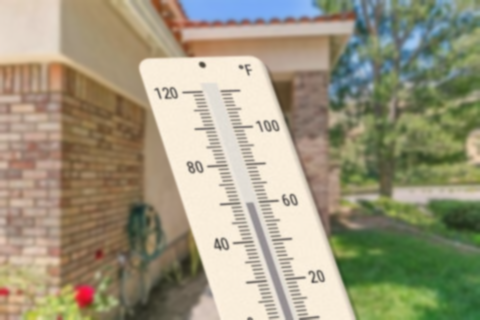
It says 60; °F
